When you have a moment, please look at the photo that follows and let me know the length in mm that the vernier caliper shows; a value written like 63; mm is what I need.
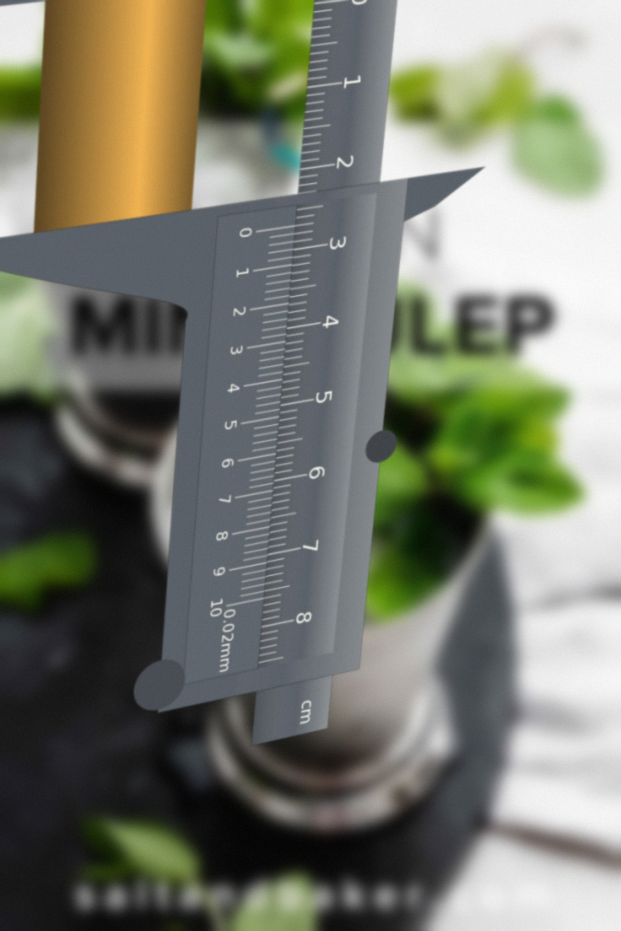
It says 27.0; mm
